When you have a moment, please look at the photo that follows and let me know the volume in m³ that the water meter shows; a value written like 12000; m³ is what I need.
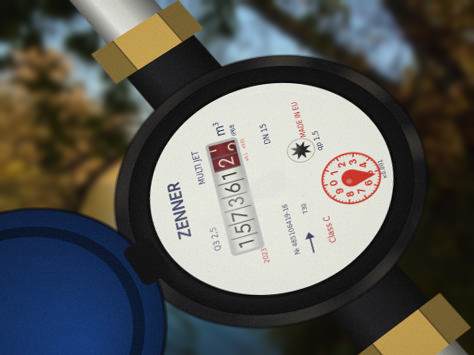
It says 157361.215; m³
